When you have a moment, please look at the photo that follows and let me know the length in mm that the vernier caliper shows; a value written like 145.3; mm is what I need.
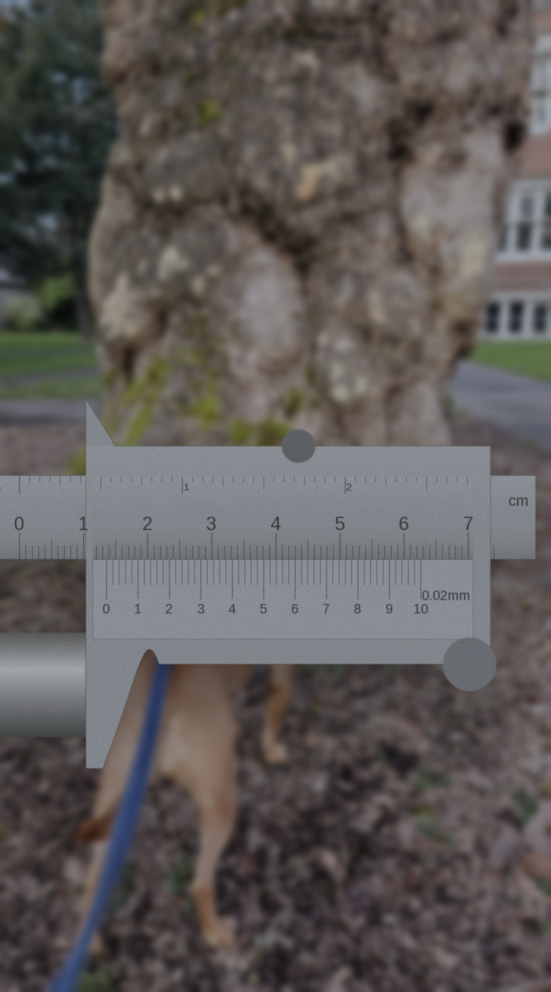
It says 13.6; mm
